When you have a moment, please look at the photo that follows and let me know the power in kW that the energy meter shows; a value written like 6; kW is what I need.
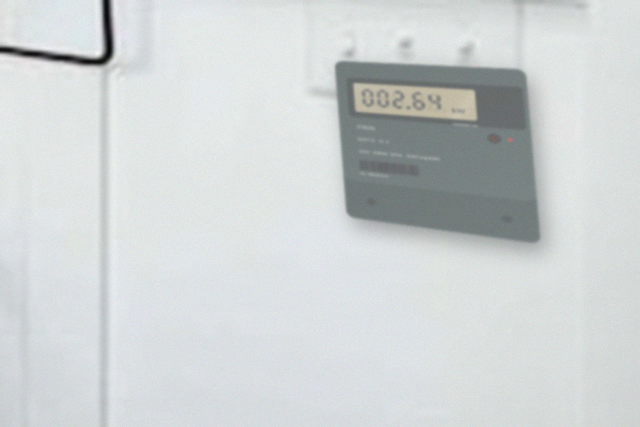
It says 2.64; kW
